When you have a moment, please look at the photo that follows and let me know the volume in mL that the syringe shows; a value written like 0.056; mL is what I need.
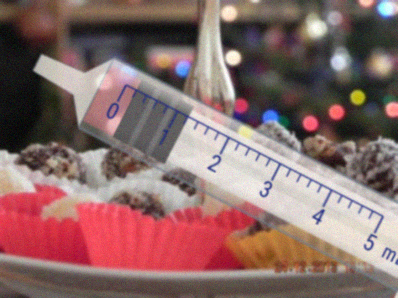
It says 0.2; mL
